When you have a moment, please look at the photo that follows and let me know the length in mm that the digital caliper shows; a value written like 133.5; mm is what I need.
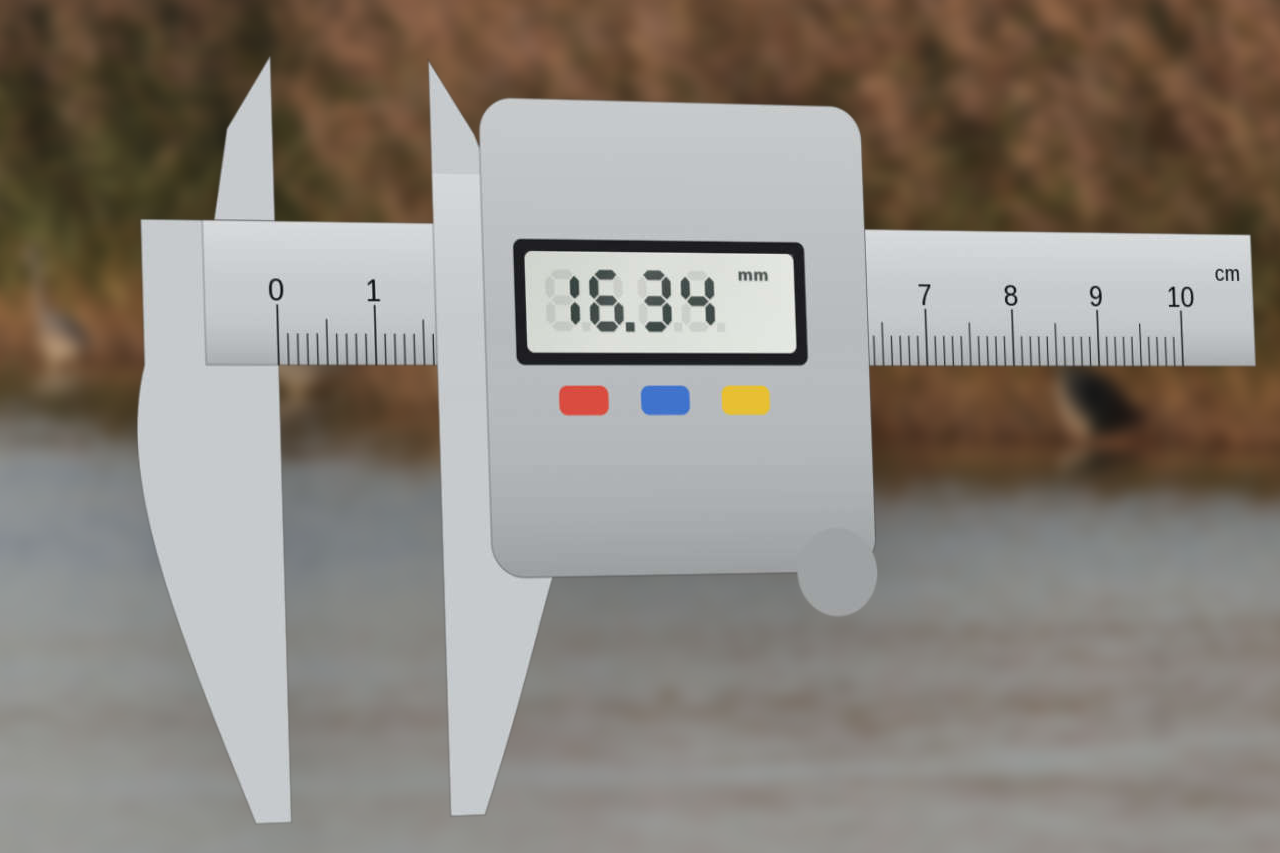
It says 16.34; mm
